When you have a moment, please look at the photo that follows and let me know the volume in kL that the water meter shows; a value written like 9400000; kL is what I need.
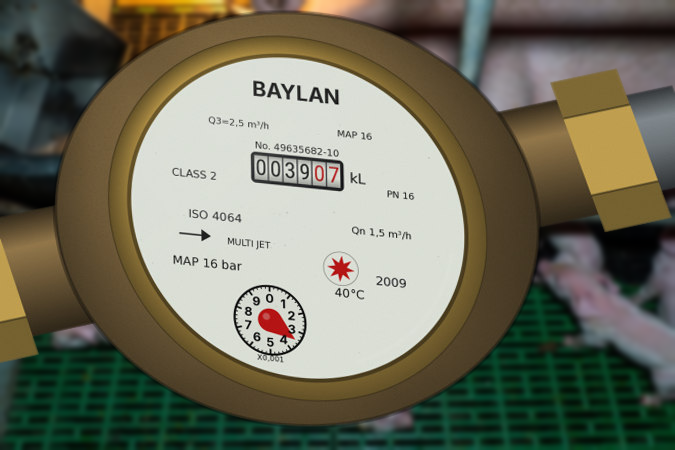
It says 39.073; kL
